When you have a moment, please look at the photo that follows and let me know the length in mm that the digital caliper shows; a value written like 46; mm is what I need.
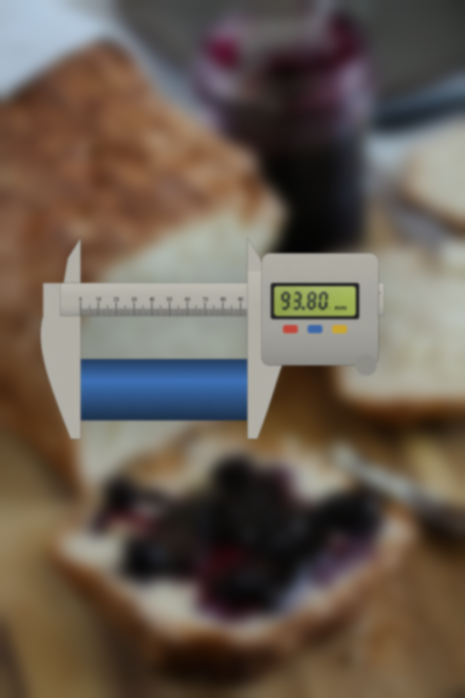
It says 93.80; mm
